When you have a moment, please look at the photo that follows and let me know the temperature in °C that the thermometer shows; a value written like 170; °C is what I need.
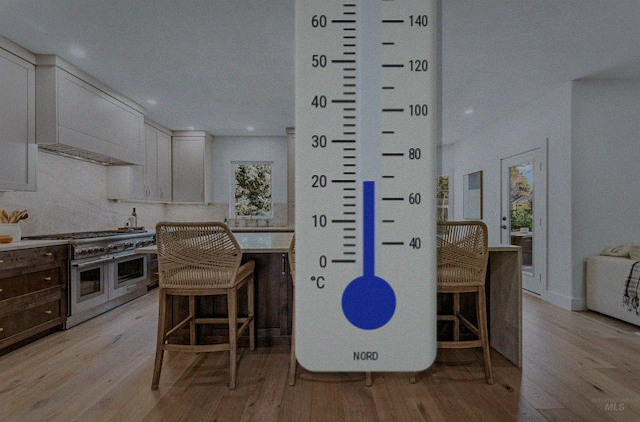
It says 20; °C
